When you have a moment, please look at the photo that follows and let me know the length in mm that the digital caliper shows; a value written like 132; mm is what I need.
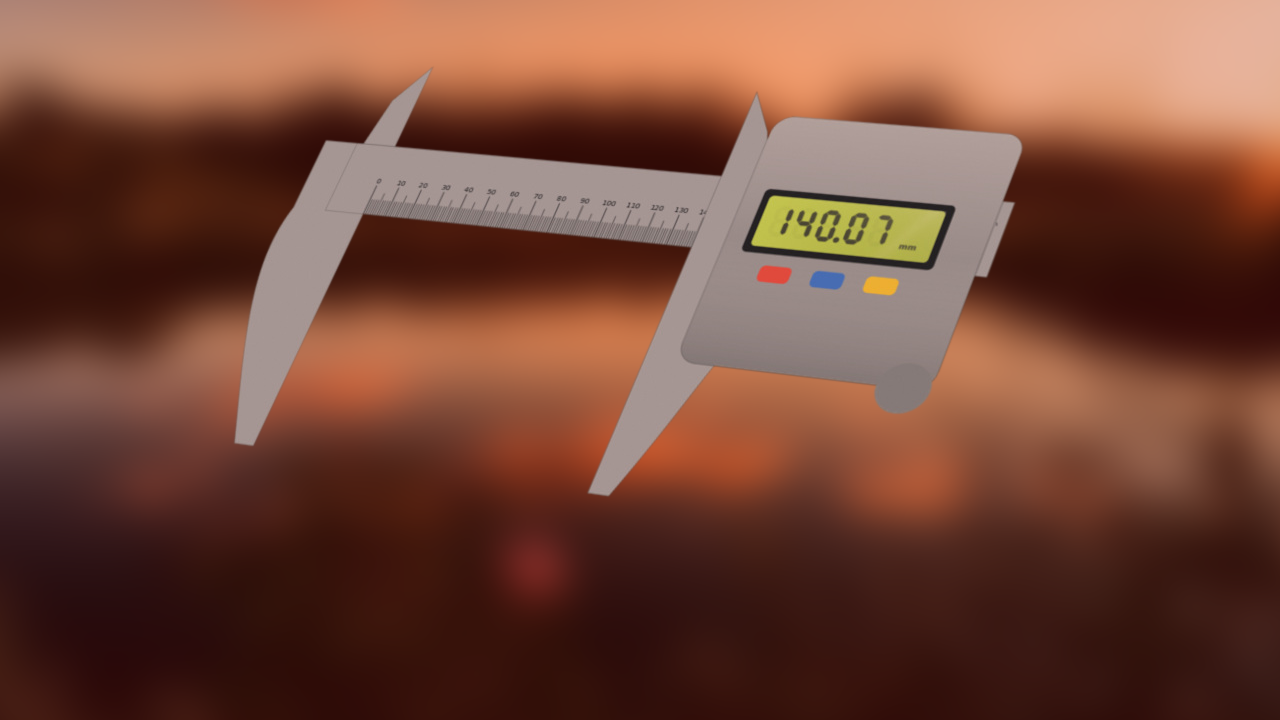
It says 140.07; mm
